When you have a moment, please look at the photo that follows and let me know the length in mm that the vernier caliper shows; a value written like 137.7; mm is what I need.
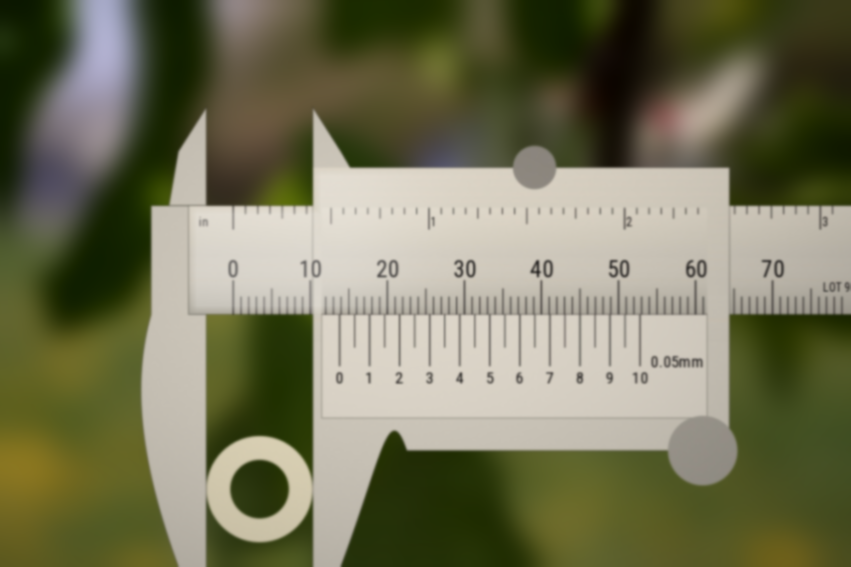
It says 13.8; mm
